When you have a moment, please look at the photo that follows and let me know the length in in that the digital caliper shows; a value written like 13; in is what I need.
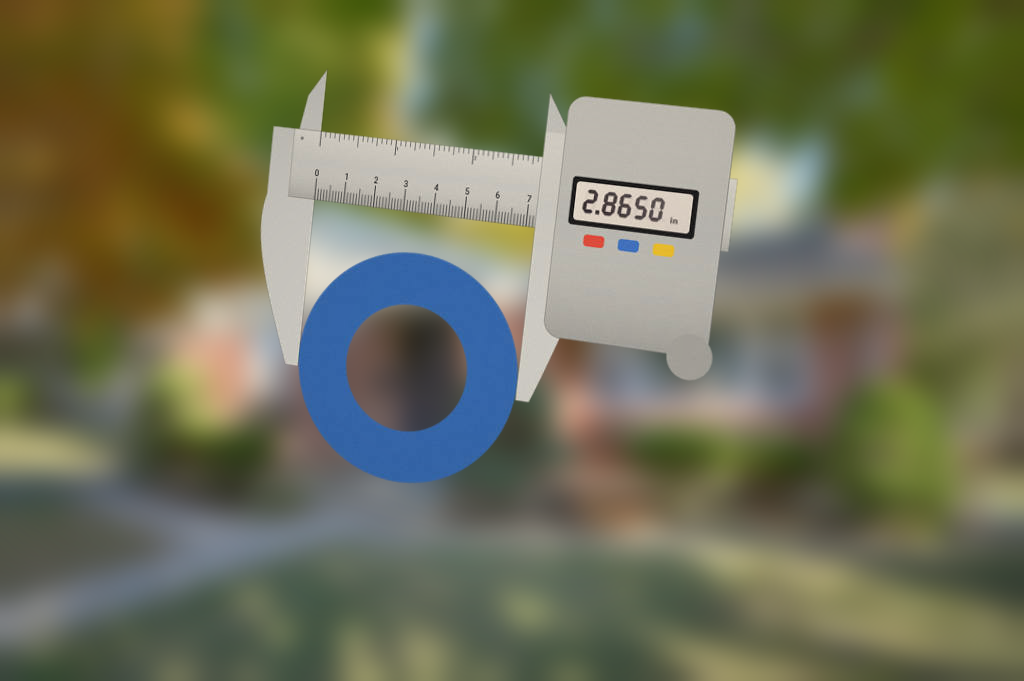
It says 2.8650; in
